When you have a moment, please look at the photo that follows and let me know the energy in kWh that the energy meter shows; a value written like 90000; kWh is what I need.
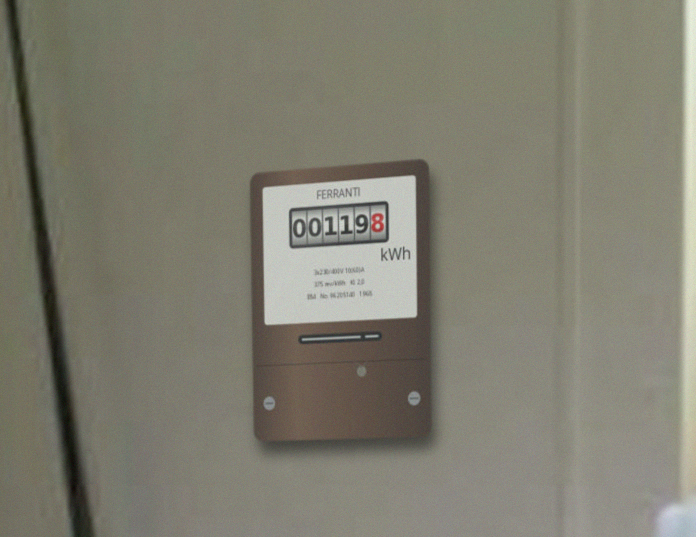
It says 119.8; kWh
